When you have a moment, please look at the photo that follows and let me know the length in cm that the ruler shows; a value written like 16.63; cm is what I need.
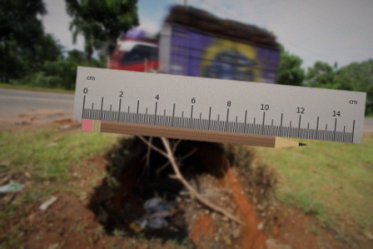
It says 12.5; cm
